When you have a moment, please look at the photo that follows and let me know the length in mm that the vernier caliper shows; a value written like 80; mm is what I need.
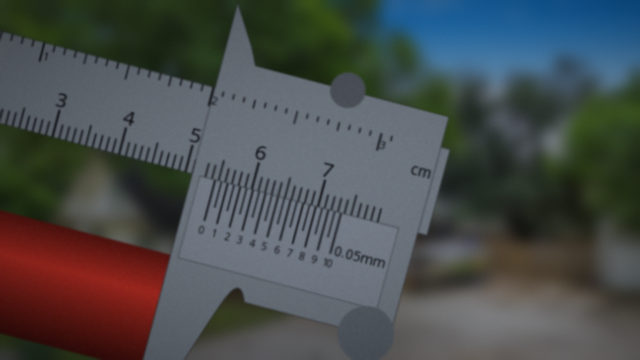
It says 54.5; mm
